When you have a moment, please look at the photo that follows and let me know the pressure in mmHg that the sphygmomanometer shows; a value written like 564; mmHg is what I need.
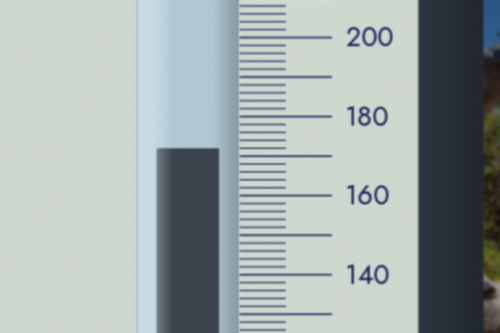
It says 172; mmHg
